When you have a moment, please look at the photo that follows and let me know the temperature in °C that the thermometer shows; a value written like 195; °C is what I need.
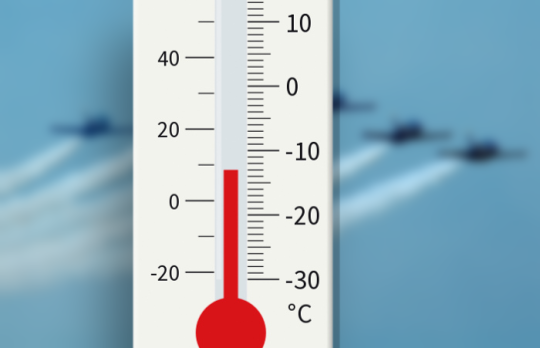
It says -13; °C
